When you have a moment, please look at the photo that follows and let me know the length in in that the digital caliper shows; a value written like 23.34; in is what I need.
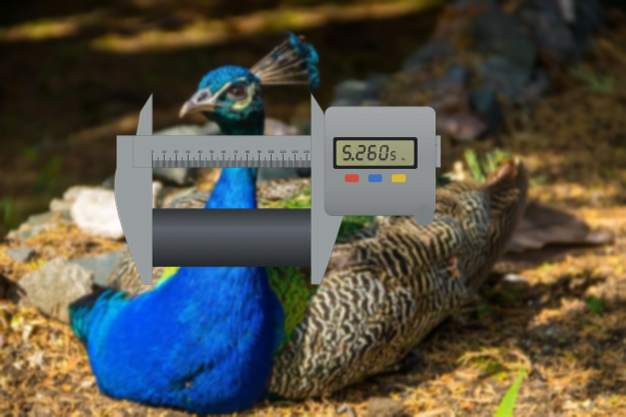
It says 5.2605; in
